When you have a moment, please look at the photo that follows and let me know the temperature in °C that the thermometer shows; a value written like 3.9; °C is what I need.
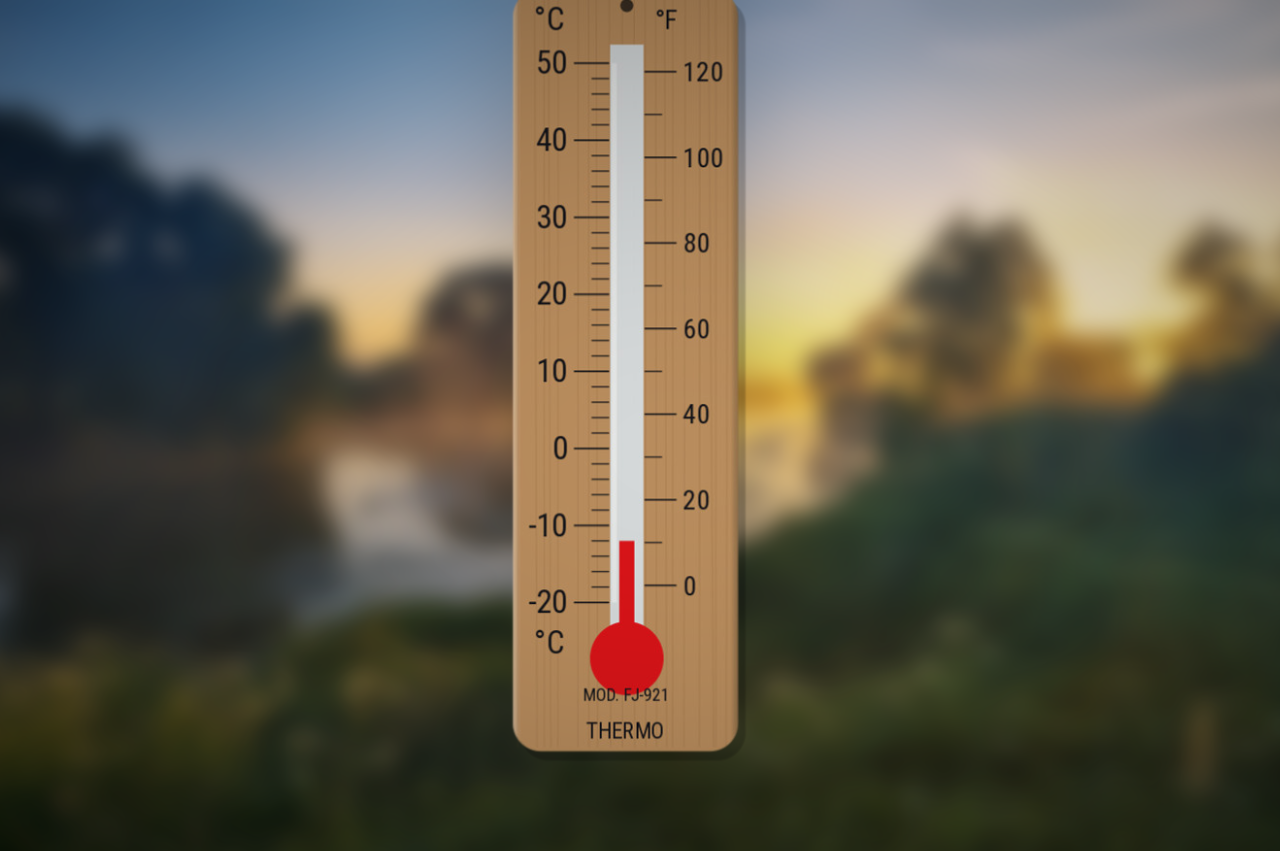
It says -12; °C
